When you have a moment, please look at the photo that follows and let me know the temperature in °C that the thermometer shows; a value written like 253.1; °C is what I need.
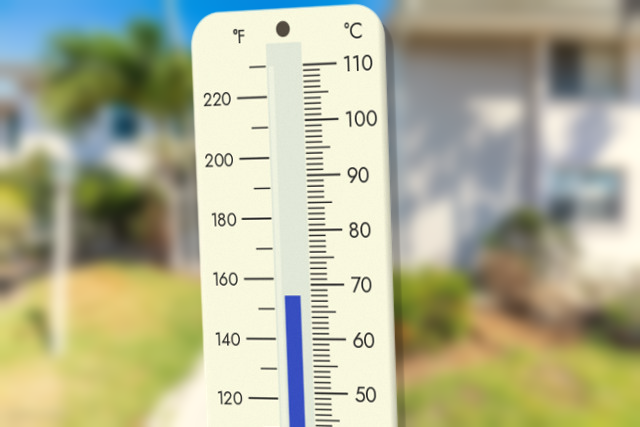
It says 68; °C
